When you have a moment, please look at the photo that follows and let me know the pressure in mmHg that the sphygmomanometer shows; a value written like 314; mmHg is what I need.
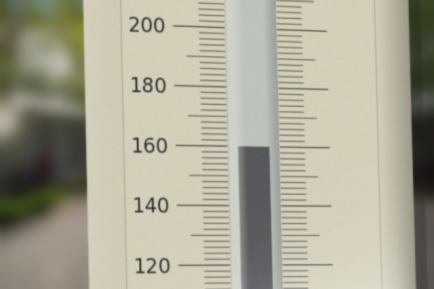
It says 160; mmHg
